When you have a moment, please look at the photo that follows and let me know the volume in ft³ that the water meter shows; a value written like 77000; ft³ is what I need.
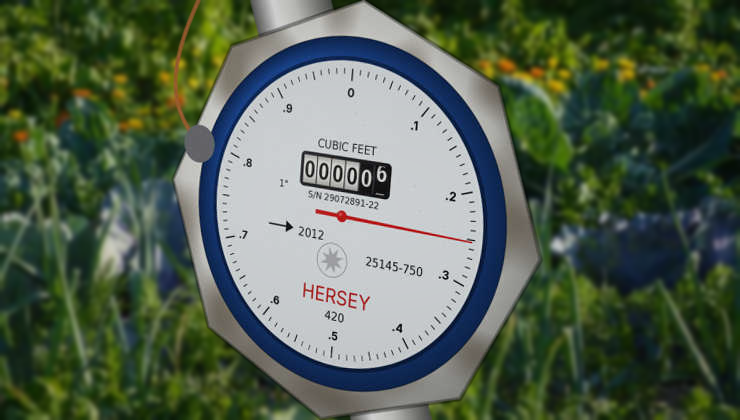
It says 6.25; ft³
